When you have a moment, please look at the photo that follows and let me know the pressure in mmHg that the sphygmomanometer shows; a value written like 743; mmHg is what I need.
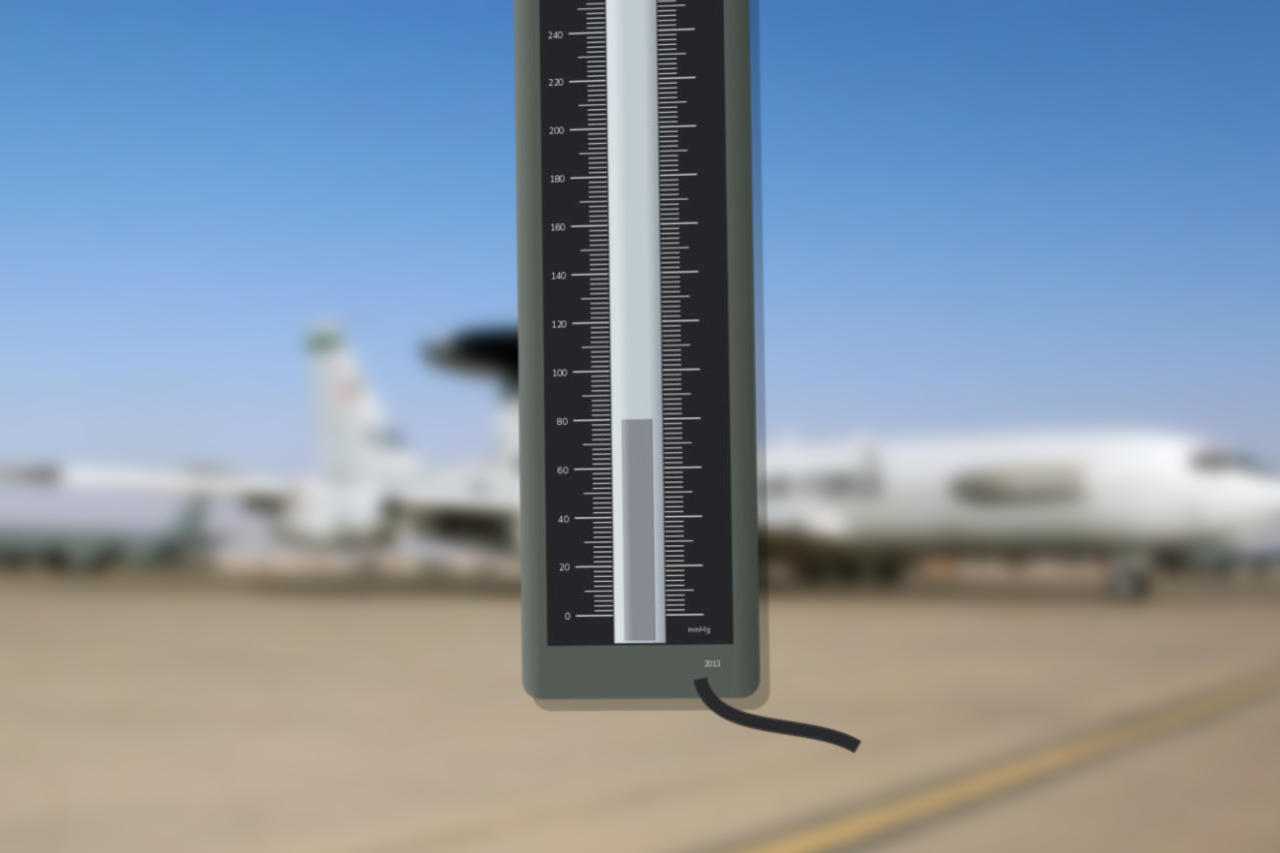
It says 80; mmHg
